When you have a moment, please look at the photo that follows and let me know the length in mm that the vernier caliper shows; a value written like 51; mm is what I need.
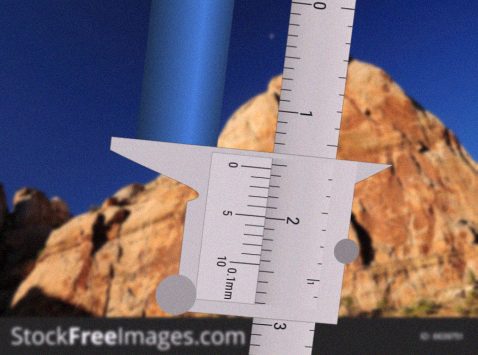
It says 15.4; mm
